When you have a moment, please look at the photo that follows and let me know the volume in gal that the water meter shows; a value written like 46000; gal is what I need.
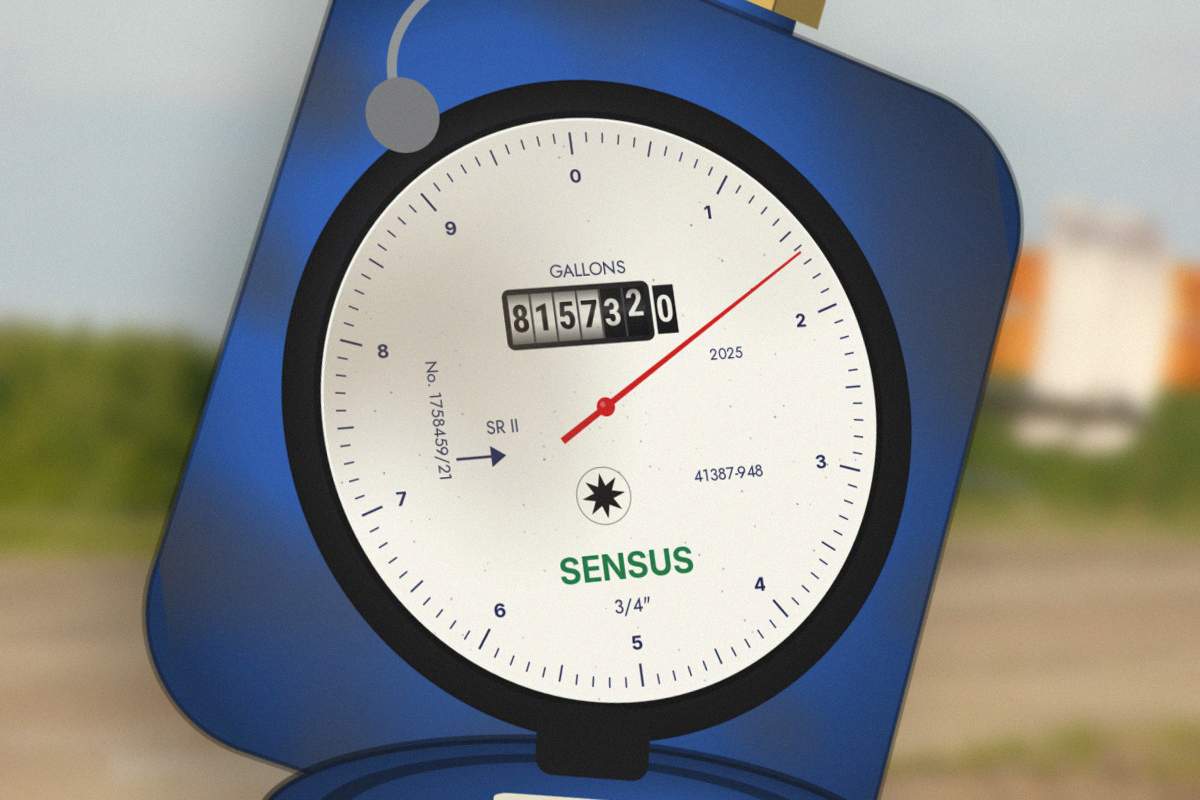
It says 8157321.6; gal
